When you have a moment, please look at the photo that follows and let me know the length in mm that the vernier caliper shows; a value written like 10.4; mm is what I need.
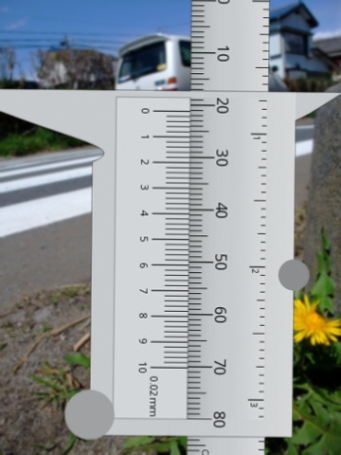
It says 21.2; mm
